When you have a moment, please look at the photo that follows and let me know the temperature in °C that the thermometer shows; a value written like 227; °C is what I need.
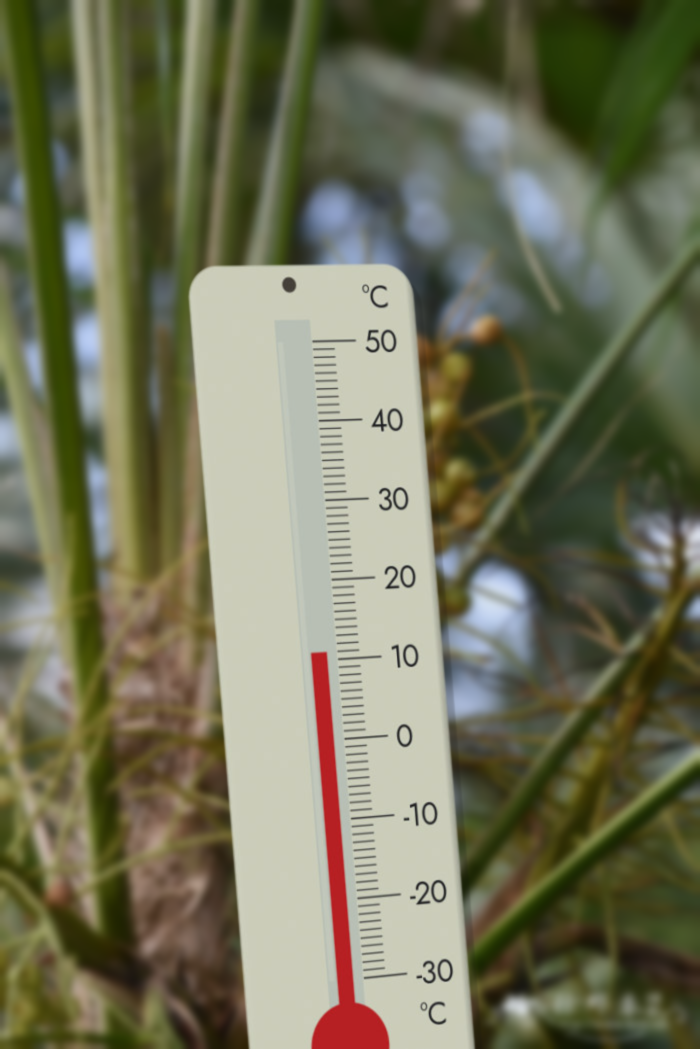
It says 11; °C
